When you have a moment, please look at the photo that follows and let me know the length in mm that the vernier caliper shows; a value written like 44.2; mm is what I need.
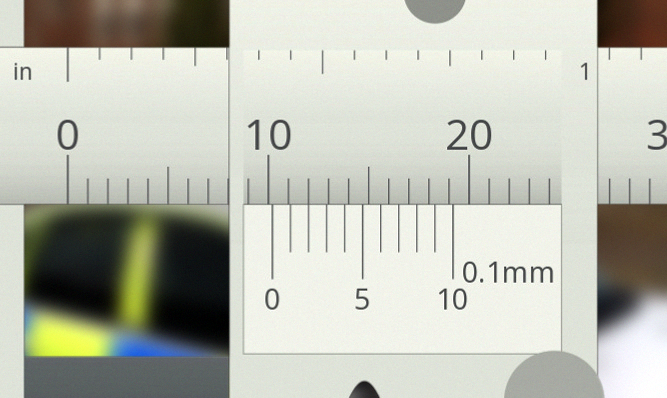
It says 10.2; mm
